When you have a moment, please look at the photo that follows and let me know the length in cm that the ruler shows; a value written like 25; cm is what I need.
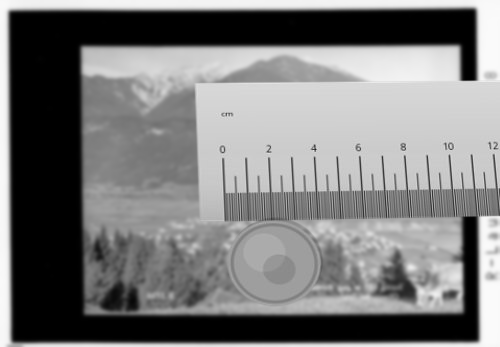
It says 4; cm
